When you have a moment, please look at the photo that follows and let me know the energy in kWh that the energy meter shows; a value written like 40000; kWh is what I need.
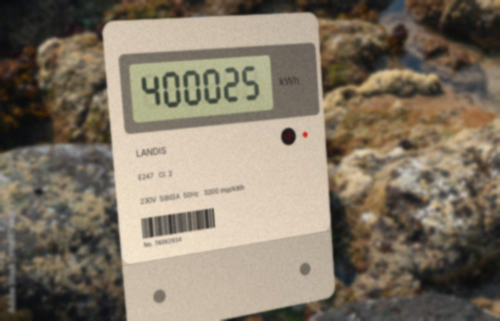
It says 400025; kWh
